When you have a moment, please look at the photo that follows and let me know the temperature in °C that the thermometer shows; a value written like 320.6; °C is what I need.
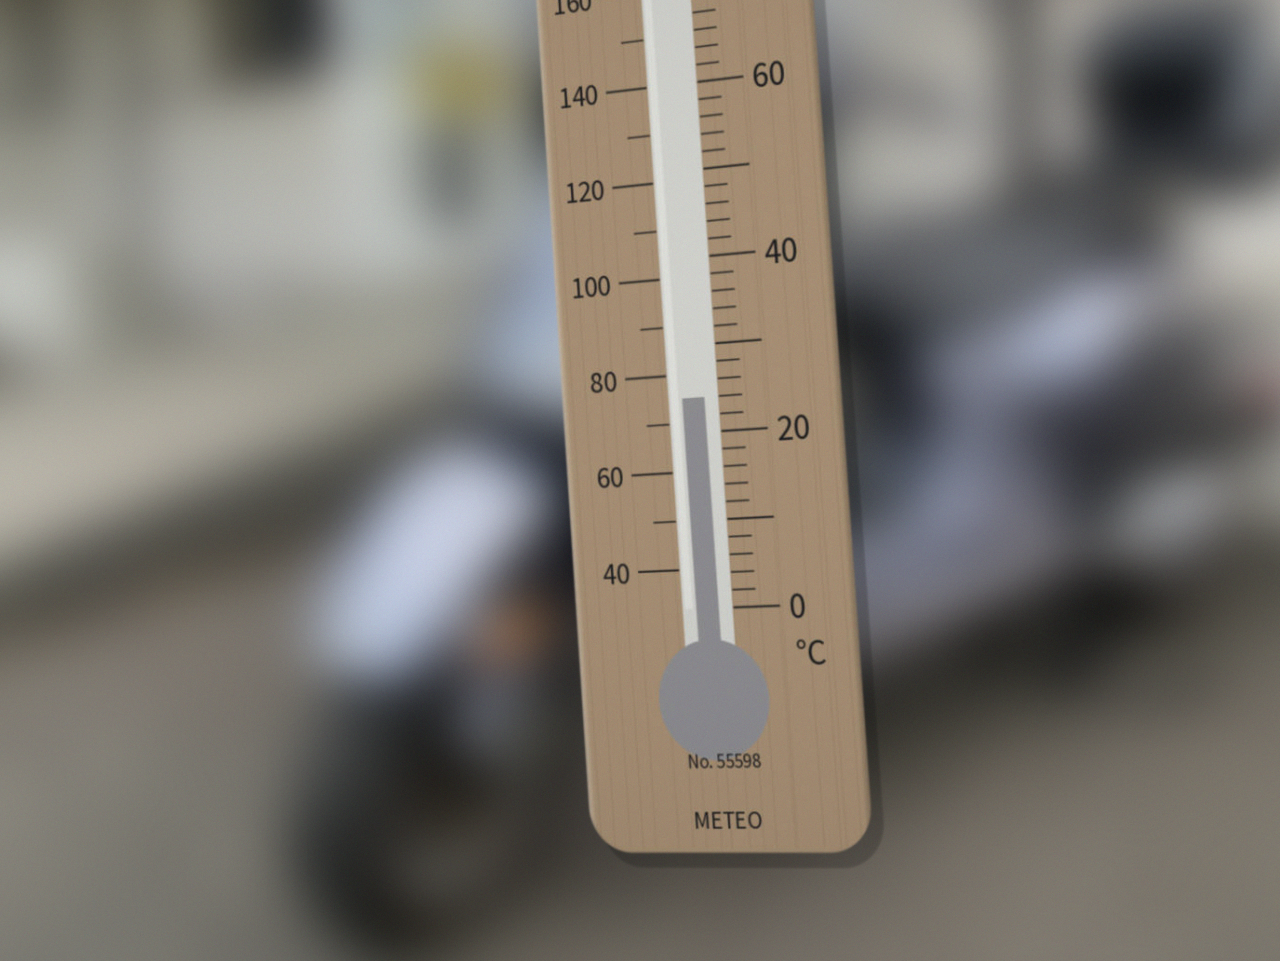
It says 24; °C
